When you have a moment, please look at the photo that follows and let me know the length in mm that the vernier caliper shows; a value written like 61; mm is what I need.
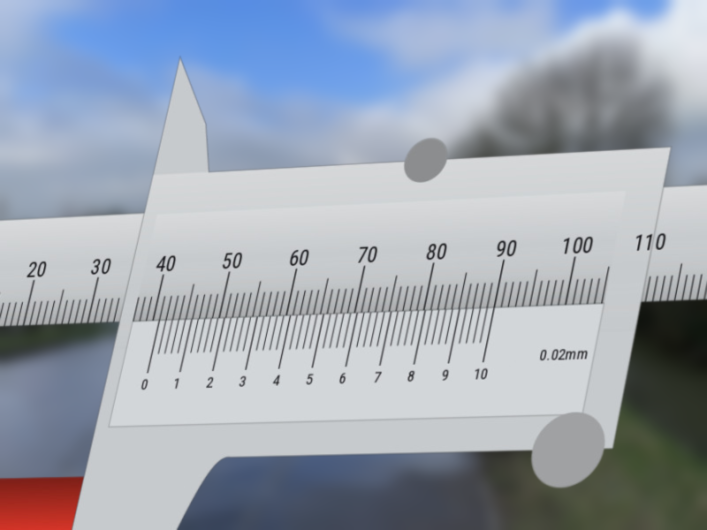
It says 41.0; mm
